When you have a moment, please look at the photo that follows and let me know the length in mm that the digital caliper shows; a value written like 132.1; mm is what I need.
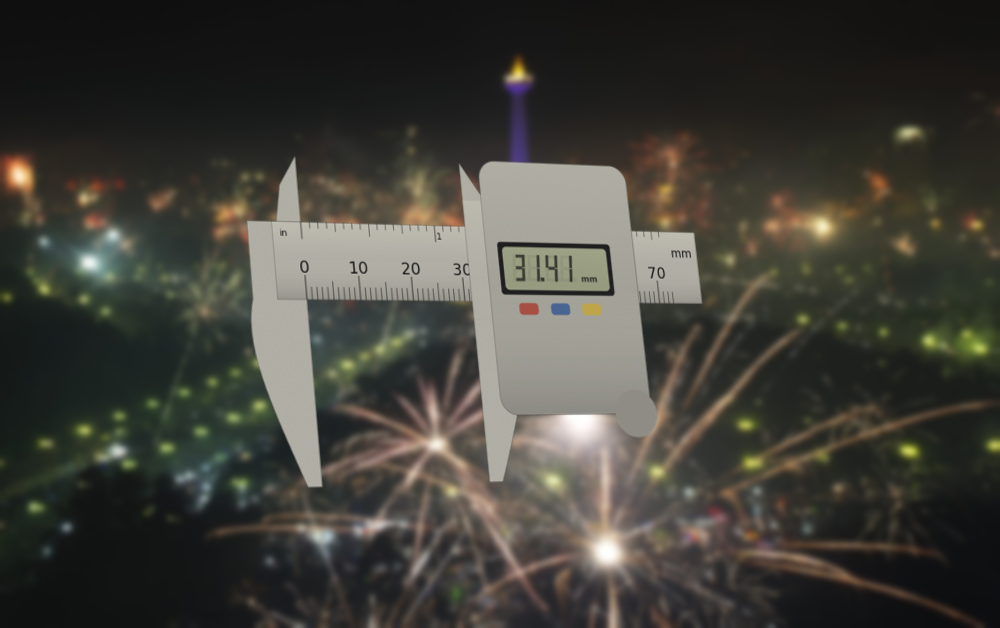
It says 31.41; mm
